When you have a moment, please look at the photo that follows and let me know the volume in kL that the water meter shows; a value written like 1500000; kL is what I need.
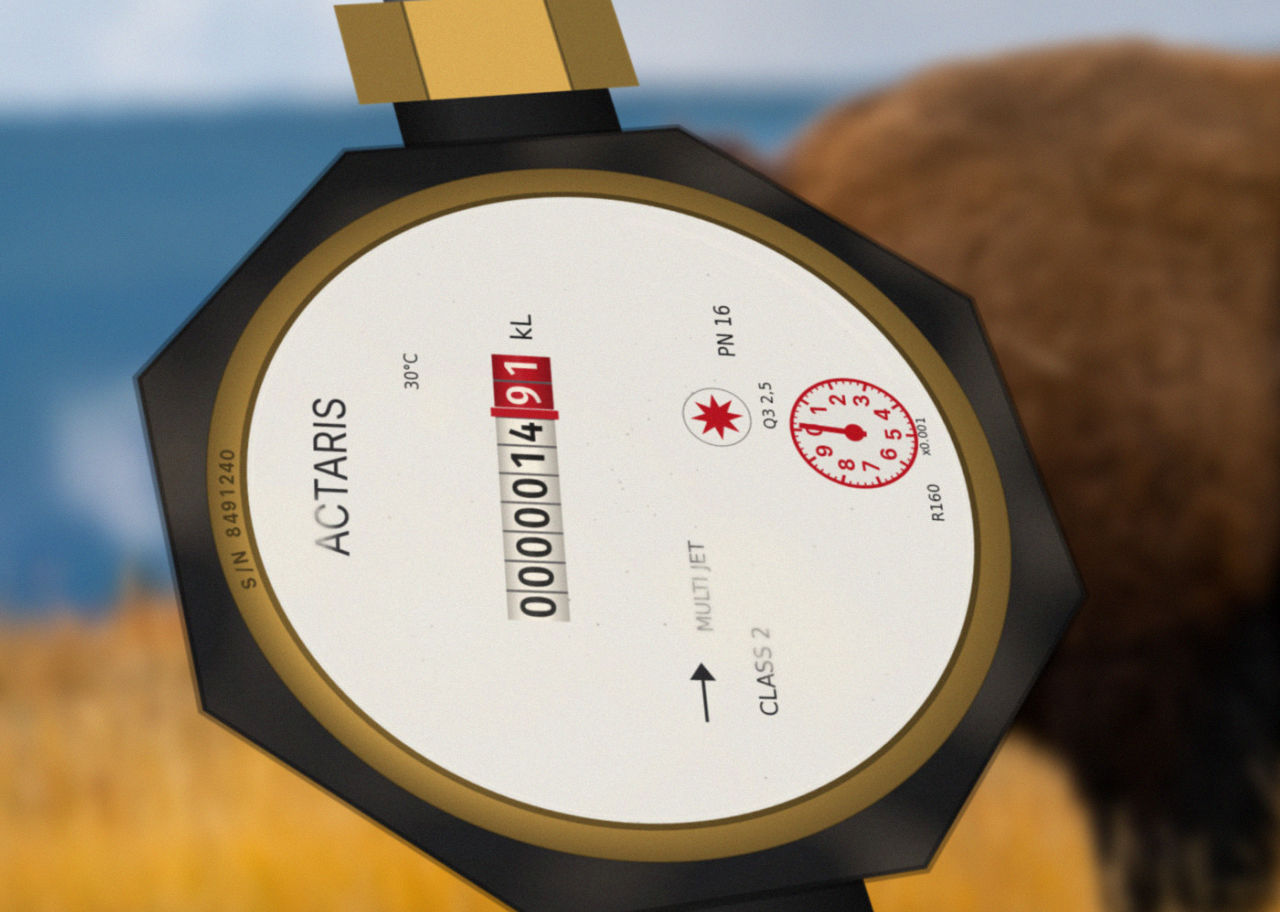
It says 14.910; kL
